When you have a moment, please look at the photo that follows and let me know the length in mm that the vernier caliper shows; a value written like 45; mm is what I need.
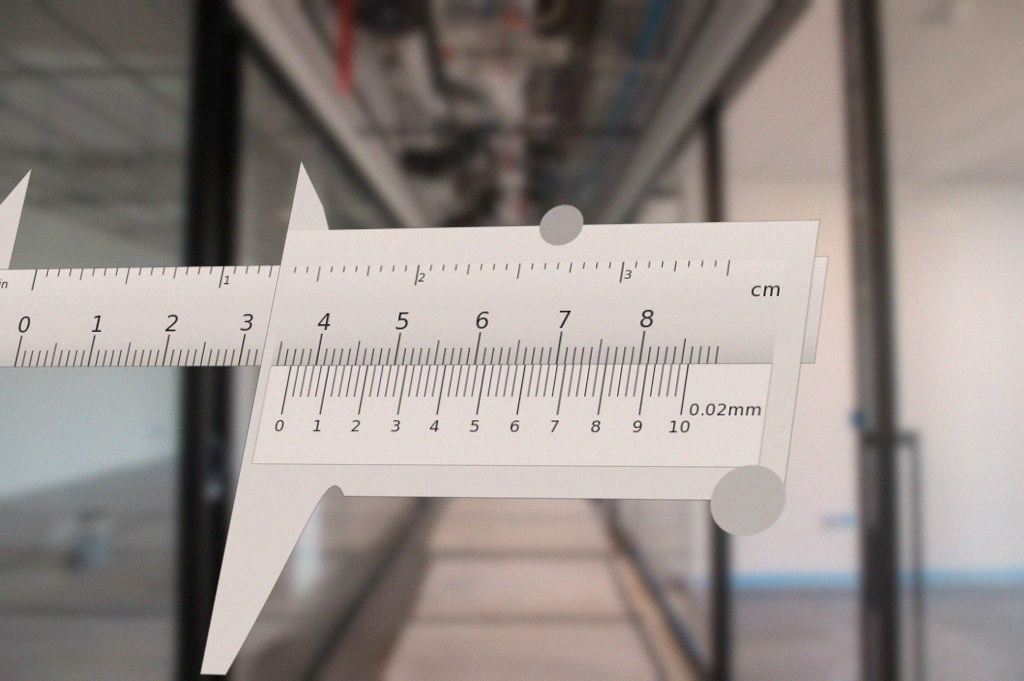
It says 36.8; mm
